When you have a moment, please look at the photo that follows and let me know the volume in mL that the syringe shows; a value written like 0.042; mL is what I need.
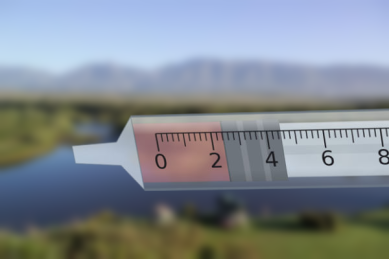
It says 2.4; mL
